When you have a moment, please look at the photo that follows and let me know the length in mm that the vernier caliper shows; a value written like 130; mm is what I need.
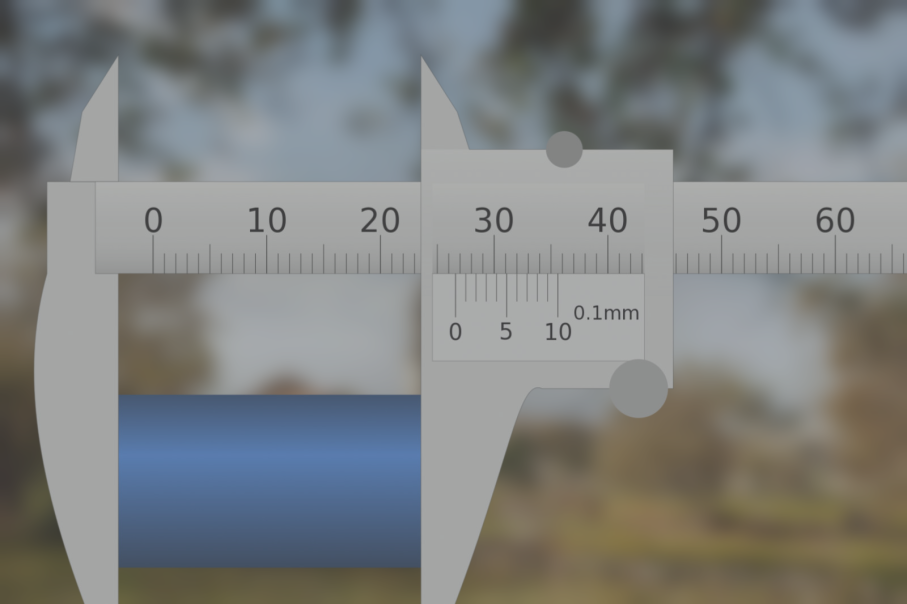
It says 26.6; mm
